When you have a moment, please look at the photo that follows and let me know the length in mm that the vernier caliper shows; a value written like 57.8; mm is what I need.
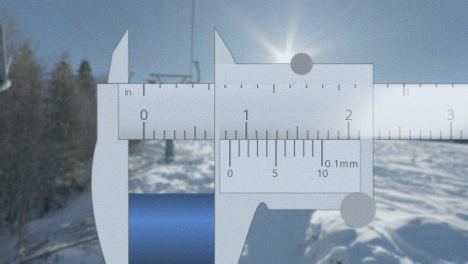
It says 8.4; mm
